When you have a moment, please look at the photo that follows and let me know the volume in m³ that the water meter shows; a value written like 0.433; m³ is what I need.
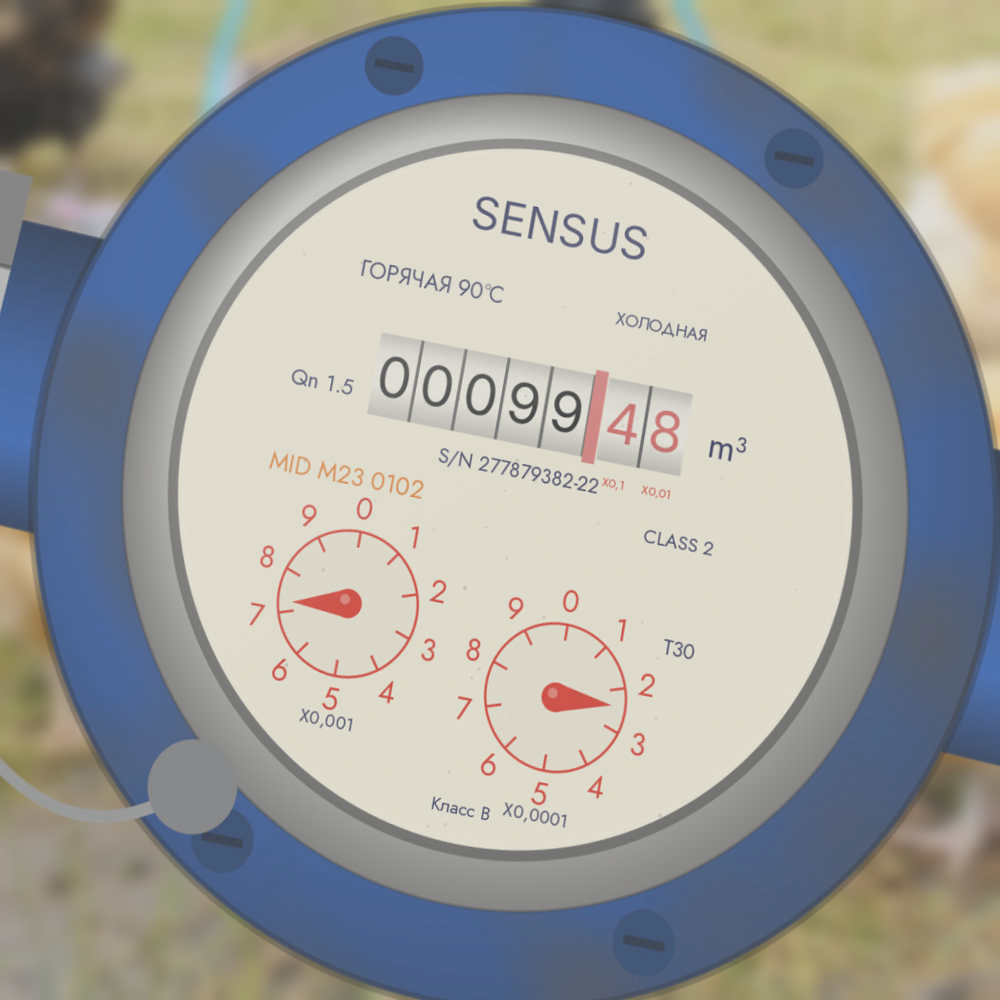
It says 99.4872; m³
